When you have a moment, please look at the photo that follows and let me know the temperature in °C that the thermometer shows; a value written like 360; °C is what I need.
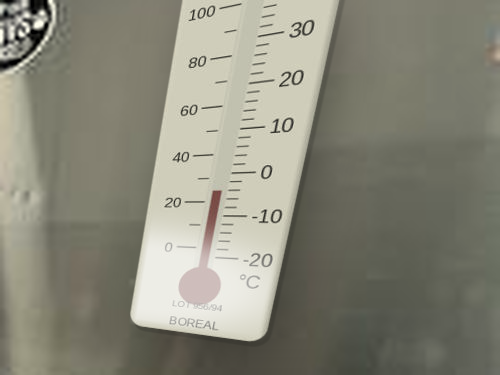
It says -4; °C
